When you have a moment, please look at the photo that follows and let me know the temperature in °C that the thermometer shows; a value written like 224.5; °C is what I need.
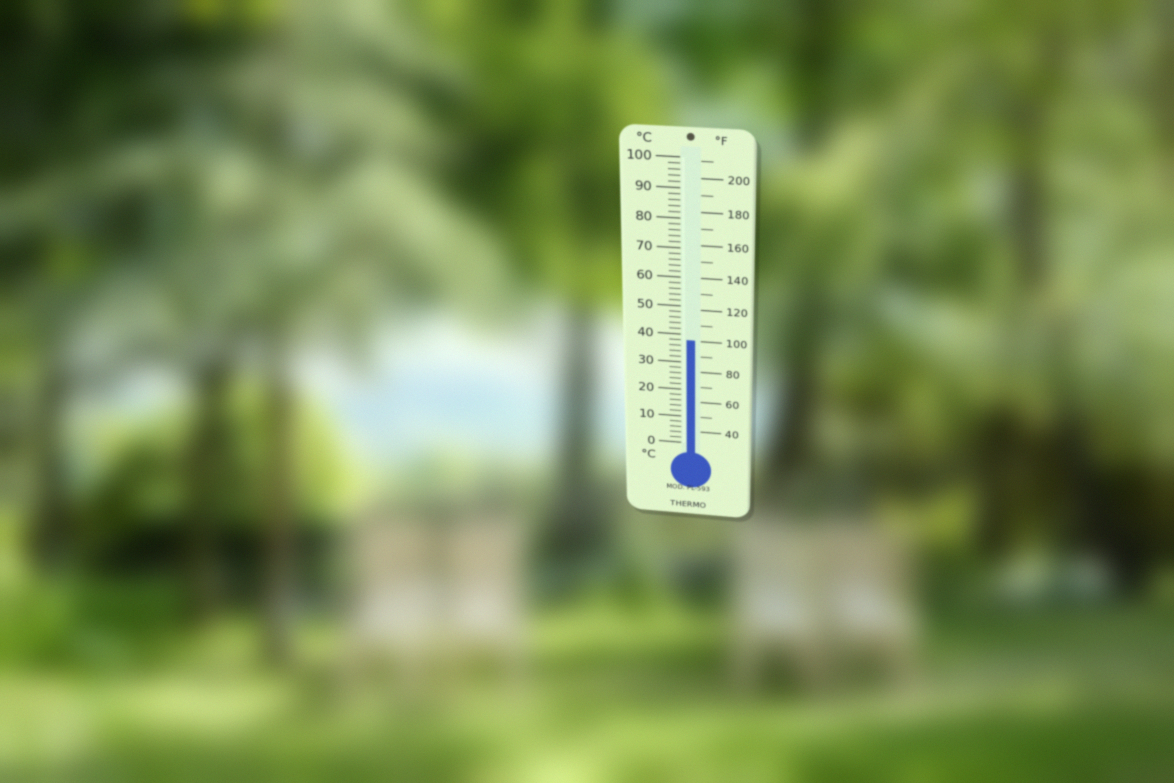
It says 38; °C
